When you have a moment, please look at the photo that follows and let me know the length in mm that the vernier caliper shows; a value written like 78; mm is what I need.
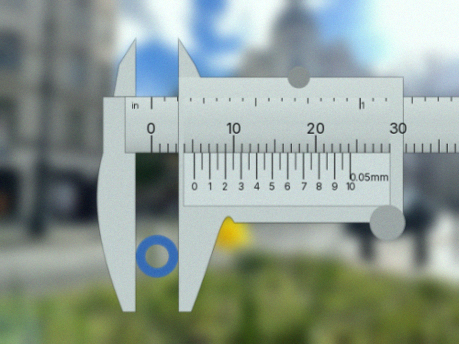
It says 5.2; mm
